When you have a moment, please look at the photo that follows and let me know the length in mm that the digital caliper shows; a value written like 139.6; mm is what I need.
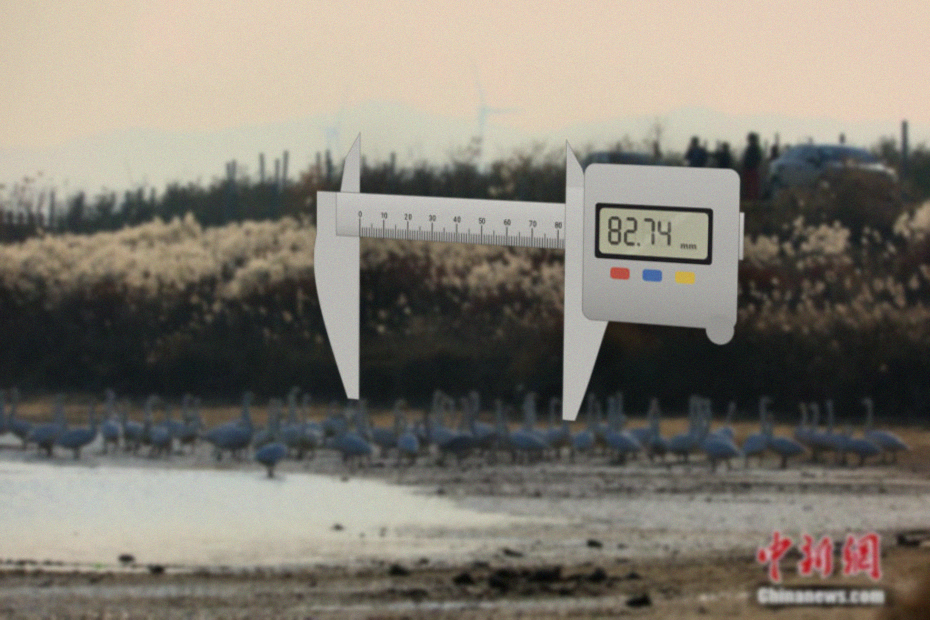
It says 82.74; mm
